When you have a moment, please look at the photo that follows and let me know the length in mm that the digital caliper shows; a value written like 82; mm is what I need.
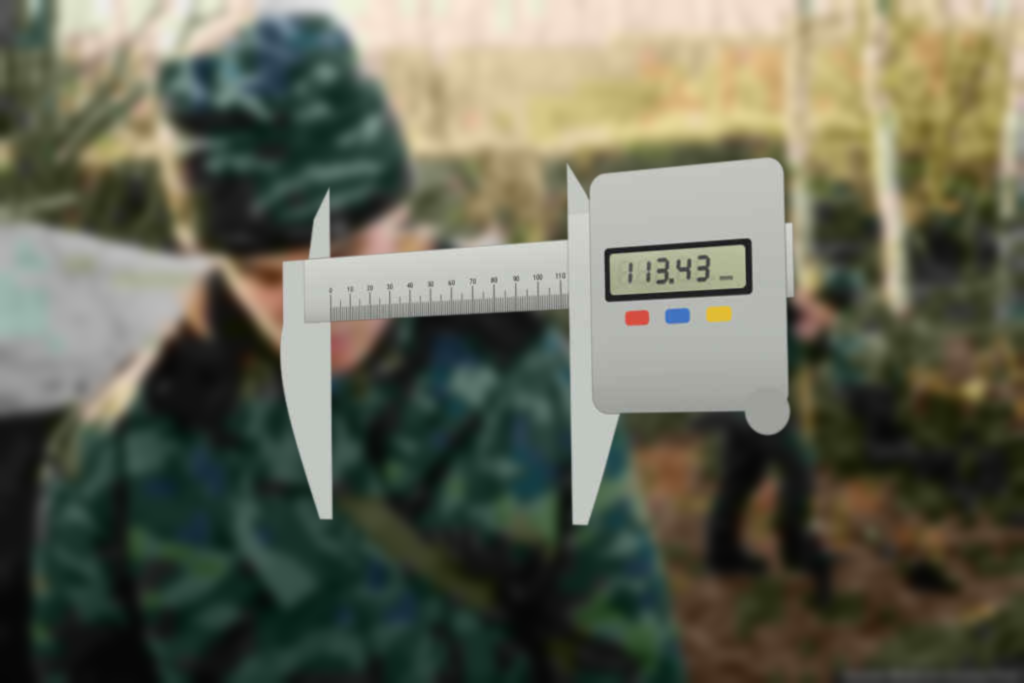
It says 113.43; mm
